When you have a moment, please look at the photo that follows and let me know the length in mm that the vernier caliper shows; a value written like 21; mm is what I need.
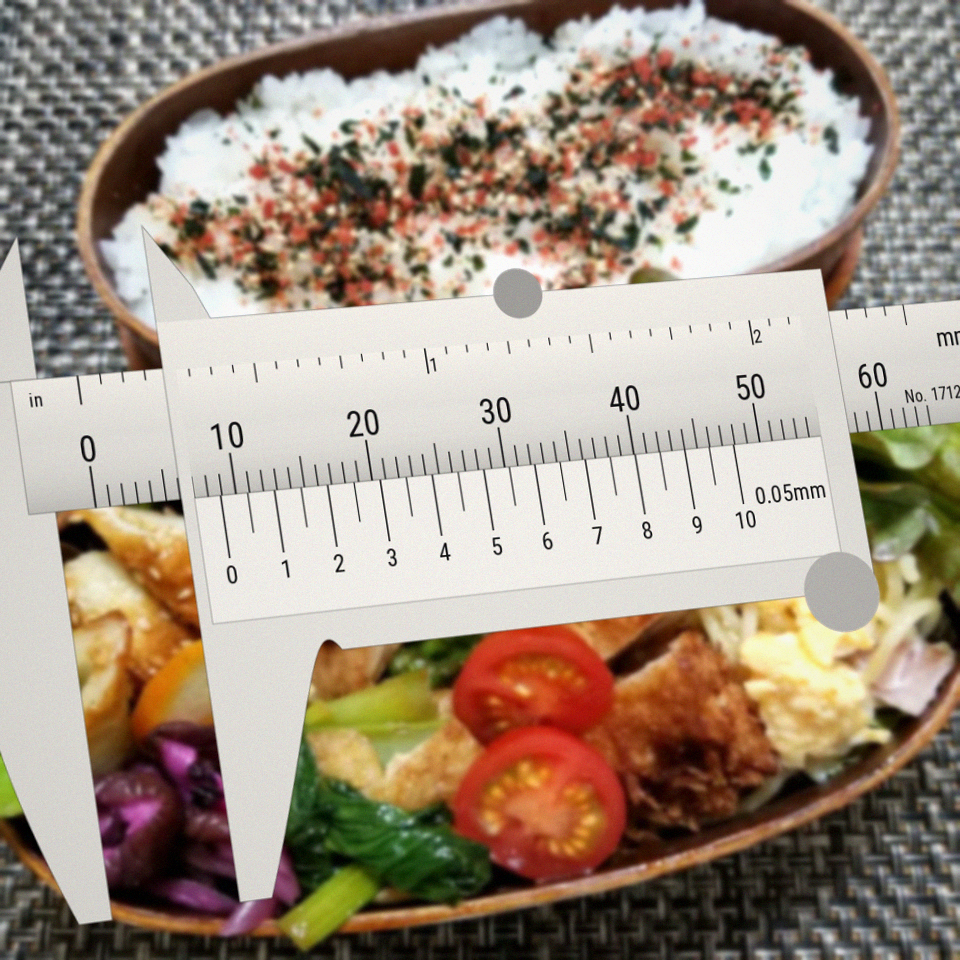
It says 8.9; mm
